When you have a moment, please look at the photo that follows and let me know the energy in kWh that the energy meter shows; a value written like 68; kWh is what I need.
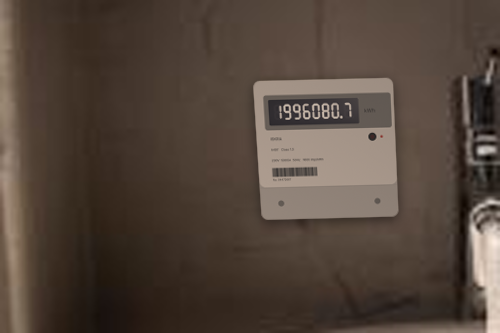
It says 1996080.7; kWh
